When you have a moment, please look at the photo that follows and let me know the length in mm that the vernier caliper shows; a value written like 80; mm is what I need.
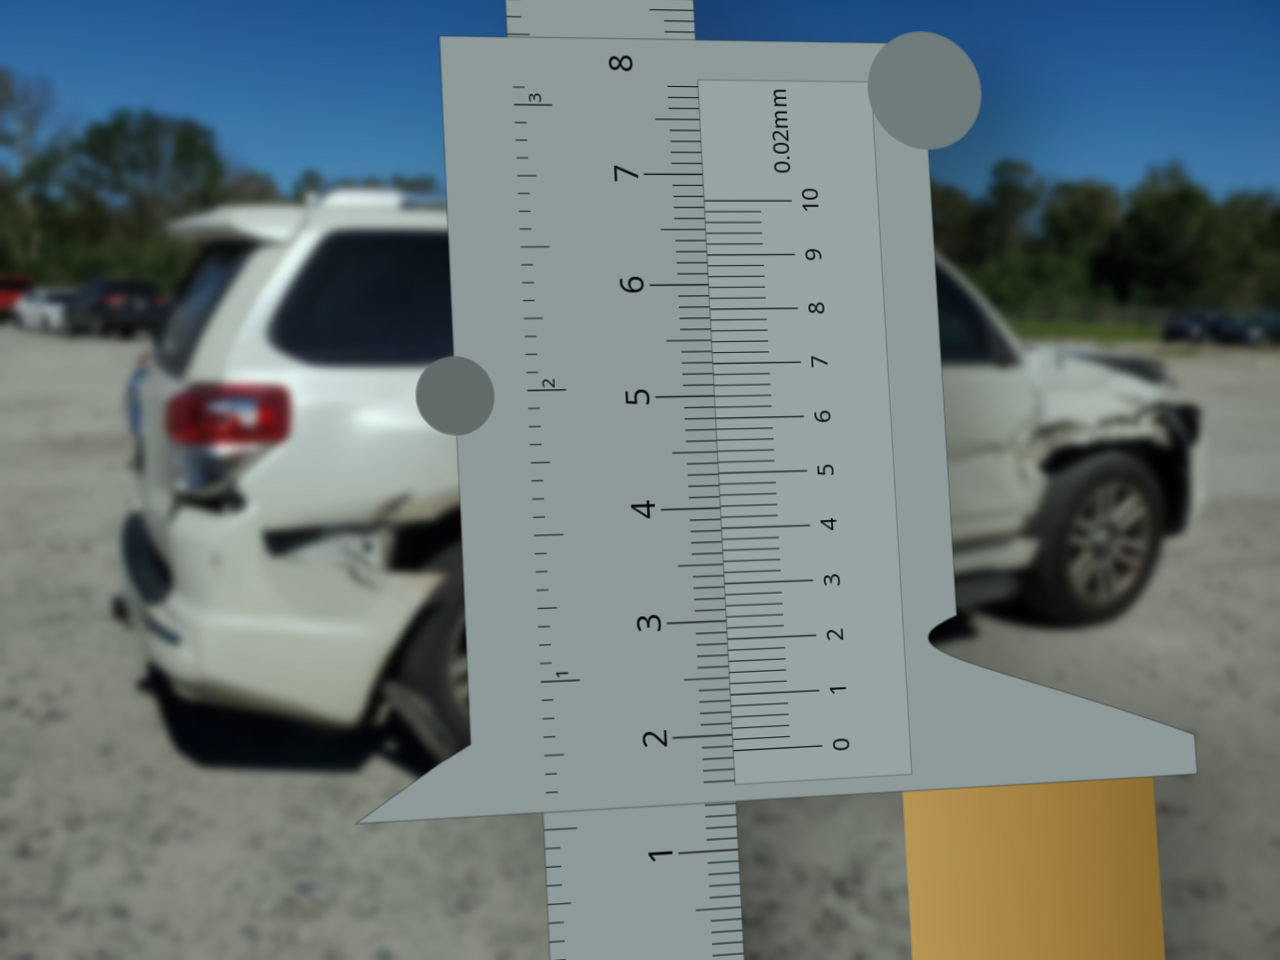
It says 18.6; mm
